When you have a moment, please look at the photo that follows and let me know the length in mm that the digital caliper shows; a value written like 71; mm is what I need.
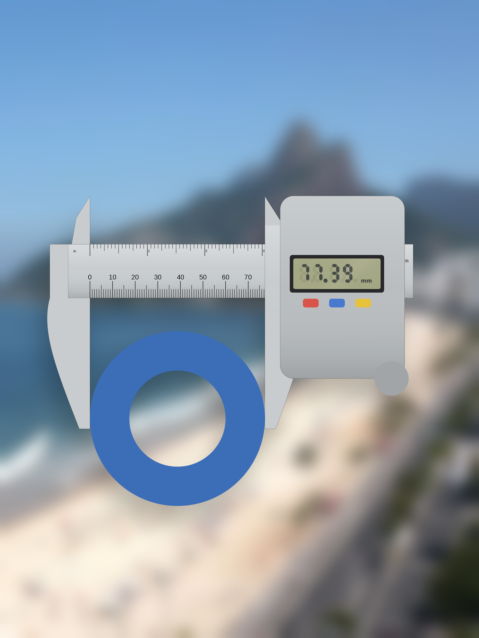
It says 77.39; mm
